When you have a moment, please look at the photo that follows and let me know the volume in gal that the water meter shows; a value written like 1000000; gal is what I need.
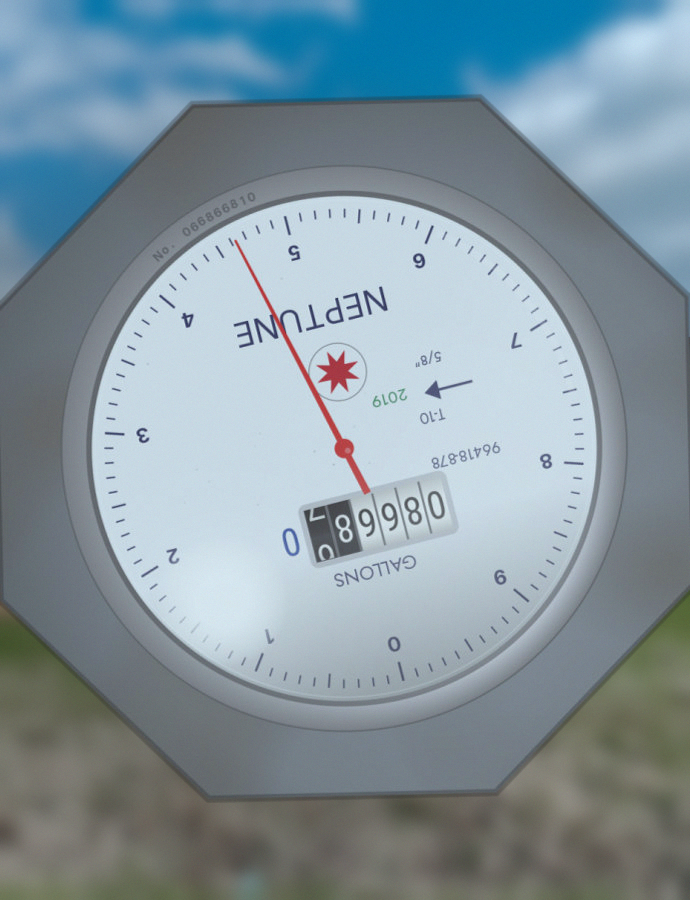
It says 866864.6; gal
